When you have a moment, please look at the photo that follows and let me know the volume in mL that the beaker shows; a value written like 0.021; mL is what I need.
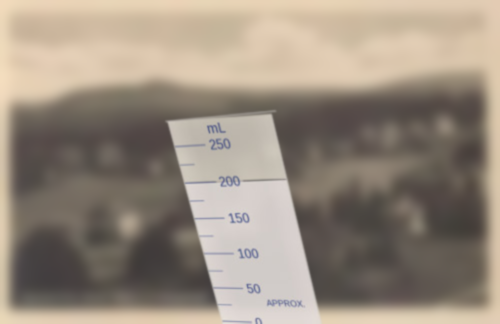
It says 200; mL
